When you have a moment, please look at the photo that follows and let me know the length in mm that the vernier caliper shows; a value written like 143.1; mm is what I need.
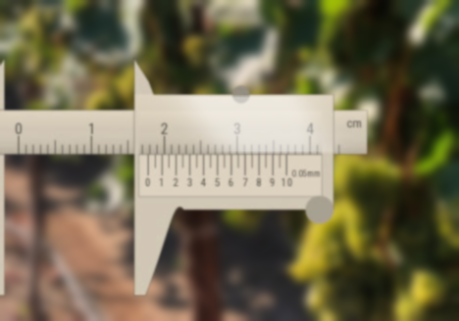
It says 17.8; mm
